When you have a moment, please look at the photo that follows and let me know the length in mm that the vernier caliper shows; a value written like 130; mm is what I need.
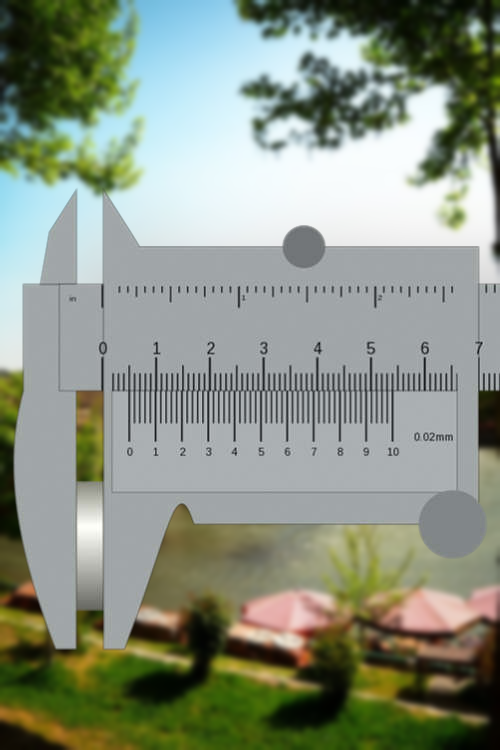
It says 5.0; mm
